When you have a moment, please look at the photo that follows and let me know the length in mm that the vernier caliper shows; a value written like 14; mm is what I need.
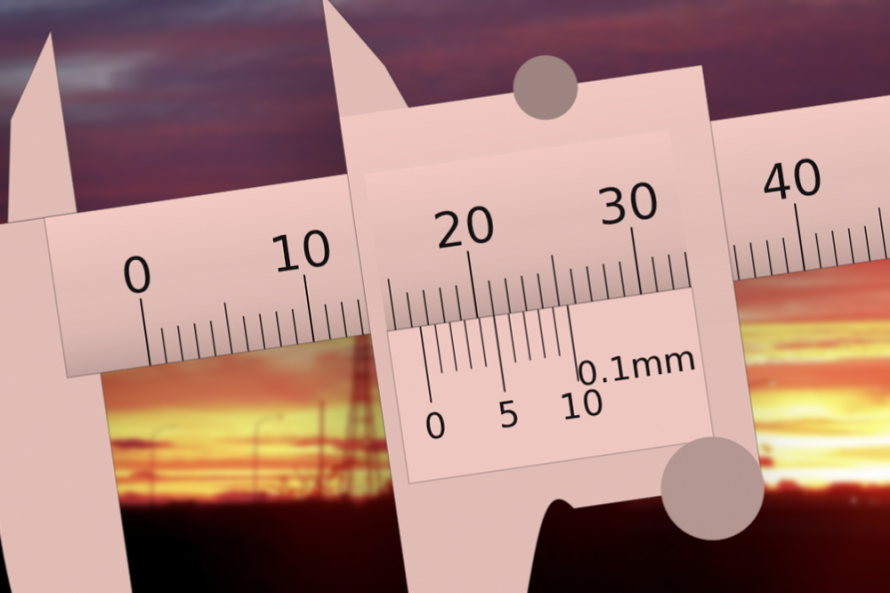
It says 16.5; mm
